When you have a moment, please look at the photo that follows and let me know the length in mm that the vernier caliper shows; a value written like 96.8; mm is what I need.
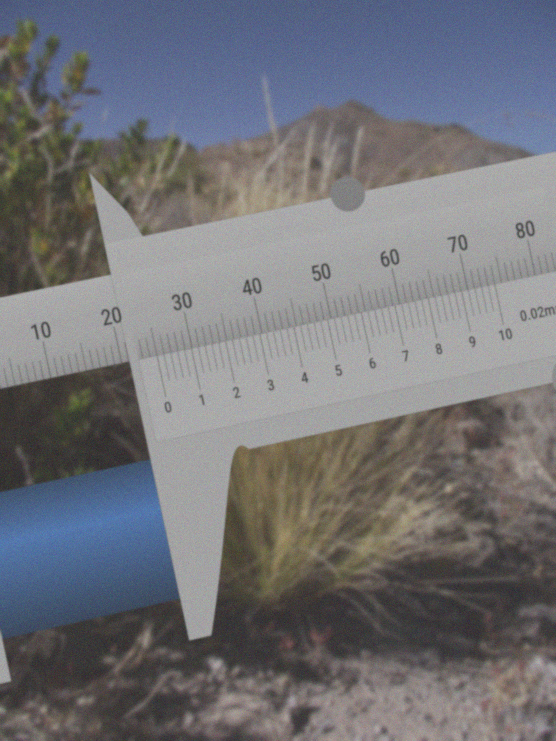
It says 25.0; mm
